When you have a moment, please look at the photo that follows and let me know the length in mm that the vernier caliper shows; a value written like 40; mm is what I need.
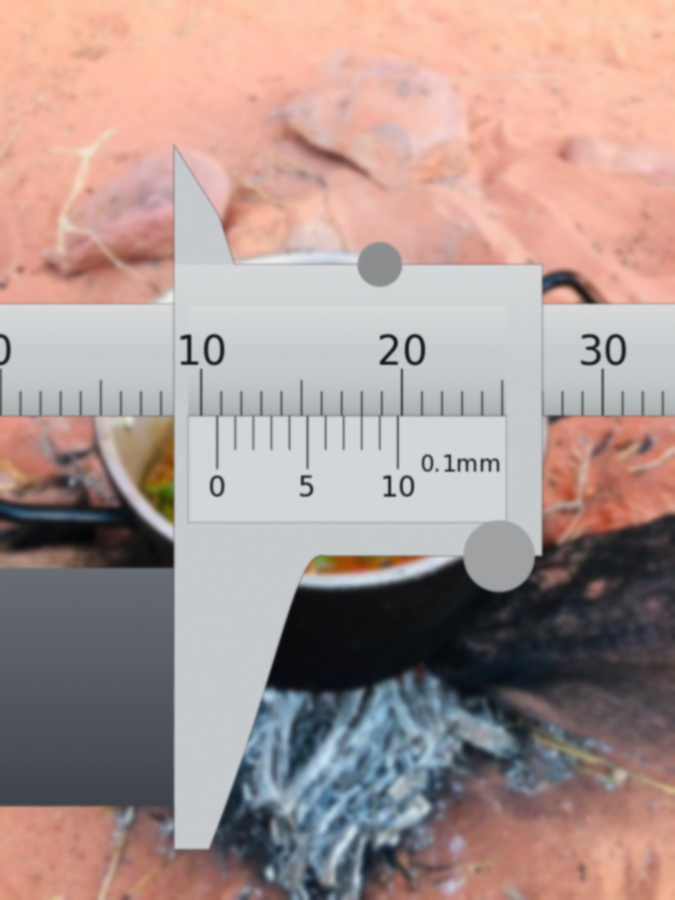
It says 10.8; mm
